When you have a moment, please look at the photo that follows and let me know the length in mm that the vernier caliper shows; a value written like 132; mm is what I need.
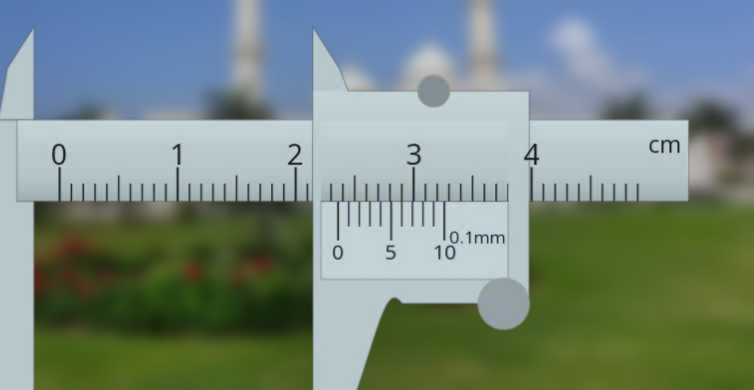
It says 23.6; mm
